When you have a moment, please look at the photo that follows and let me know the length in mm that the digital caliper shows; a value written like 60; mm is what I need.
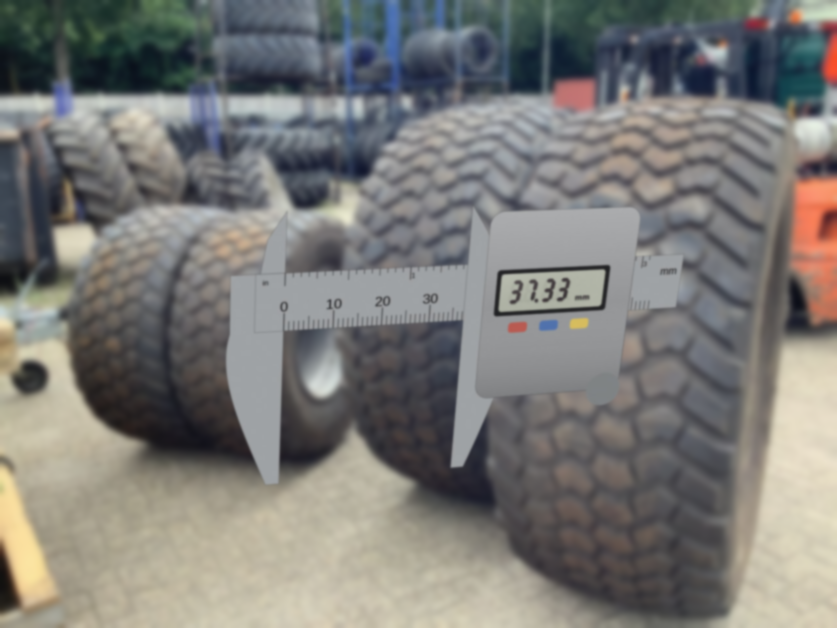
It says 37.33; mm
